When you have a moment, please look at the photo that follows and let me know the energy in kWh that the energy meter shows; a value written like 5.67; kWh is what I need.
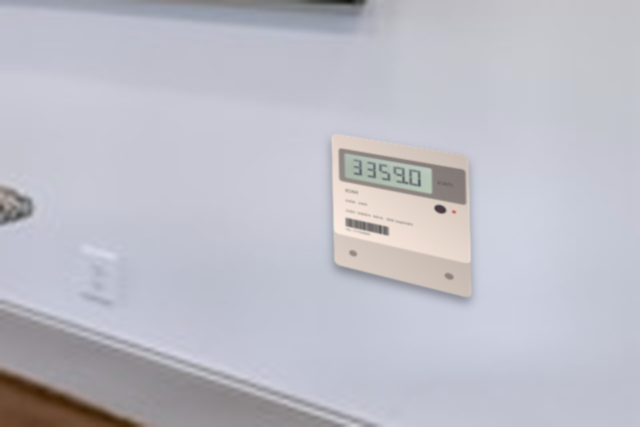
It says 3359.0; kWh
